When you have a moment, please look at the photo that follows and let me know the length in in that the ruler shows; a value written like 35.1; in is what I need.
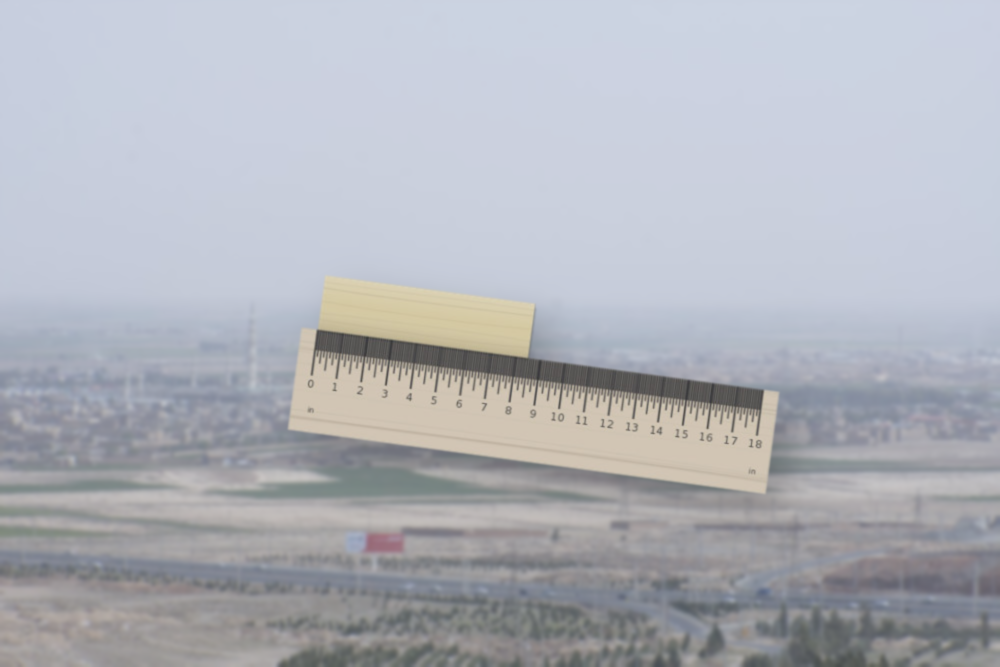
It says 8.5; in
